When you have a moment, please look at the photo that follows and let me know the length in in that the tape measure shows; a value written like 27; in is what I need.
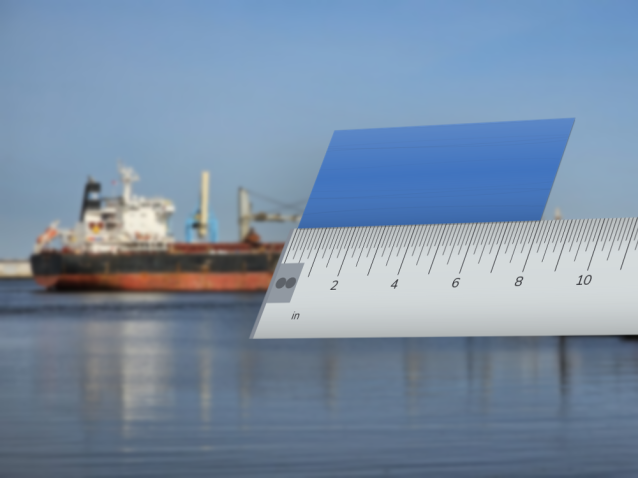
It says 8; in
